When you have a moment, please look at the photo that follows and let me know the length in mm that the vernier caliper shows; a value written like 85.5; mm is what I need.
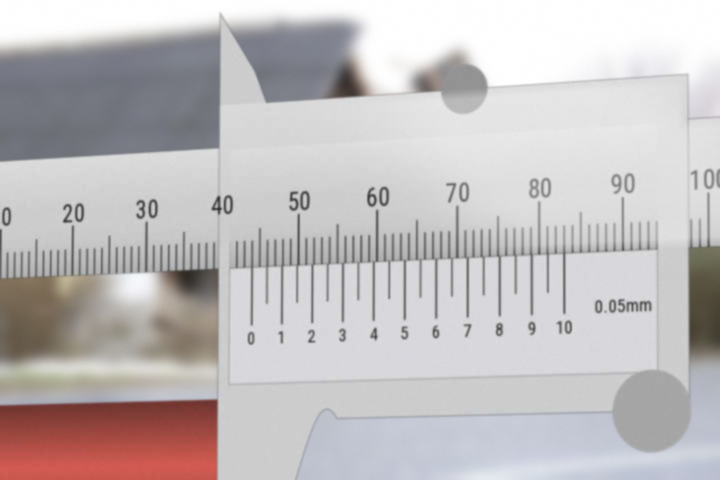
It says 44.0; mm
